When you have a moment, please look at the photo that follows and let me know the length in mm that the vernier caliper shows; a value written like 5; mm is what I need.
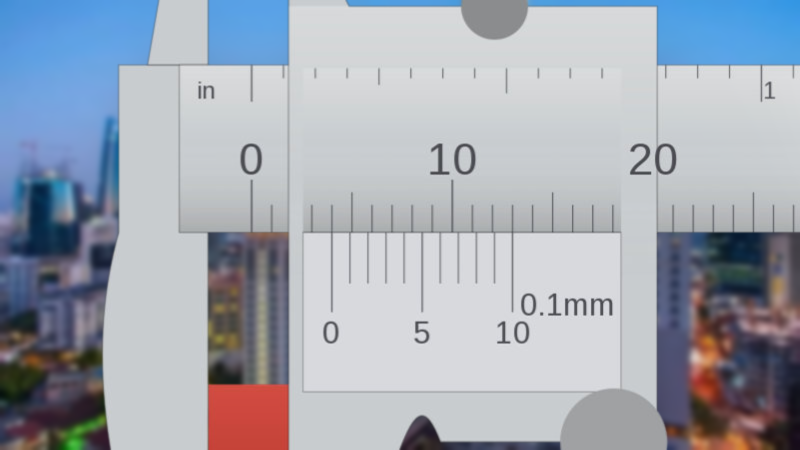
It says 4.0; mm
